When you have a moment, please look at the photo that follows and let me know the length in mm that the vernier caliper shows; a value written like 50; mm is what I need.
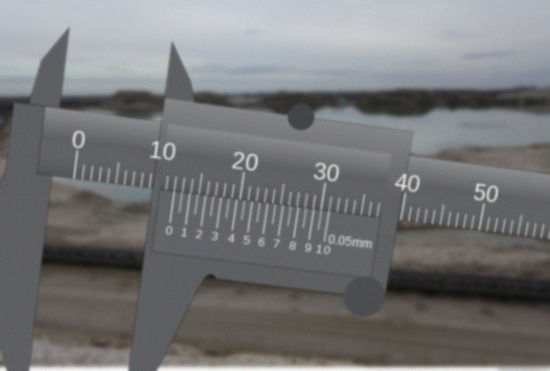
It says 12.0; mm
